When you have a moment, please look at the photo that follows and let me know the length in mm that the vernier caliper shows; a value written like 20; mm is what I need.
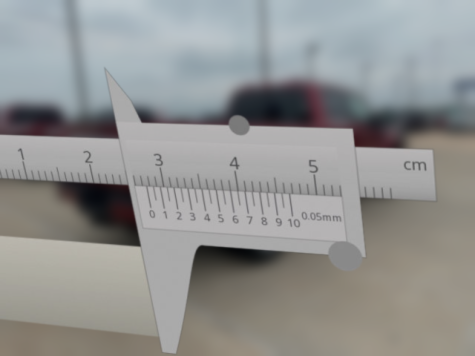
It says 27.6; mm
